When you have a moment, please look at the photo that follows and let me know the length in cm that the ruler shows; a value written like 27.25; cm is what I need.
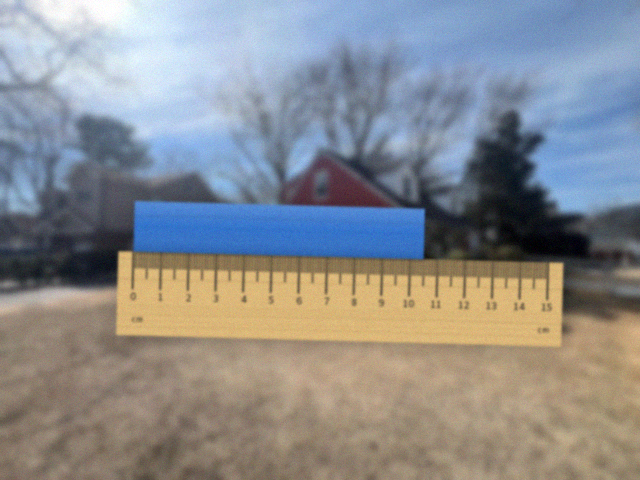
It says 10.5; cm
